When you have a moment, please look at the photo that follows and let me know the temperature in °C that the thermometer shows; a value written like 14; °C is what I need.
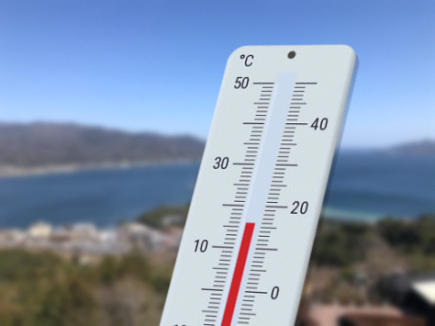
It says 16; °C
